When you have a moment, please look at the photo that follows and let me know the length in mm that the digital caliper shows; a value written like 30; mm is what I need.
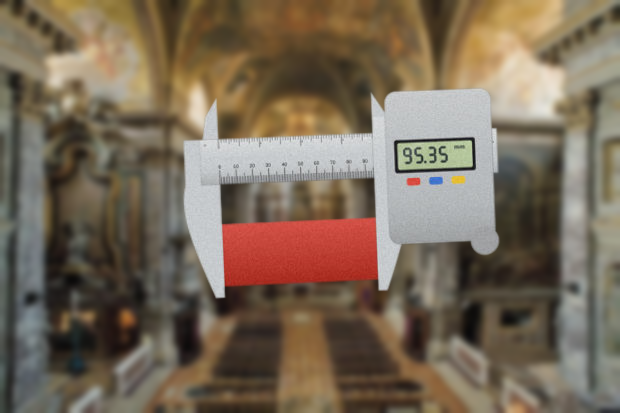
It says 95.35; mm
